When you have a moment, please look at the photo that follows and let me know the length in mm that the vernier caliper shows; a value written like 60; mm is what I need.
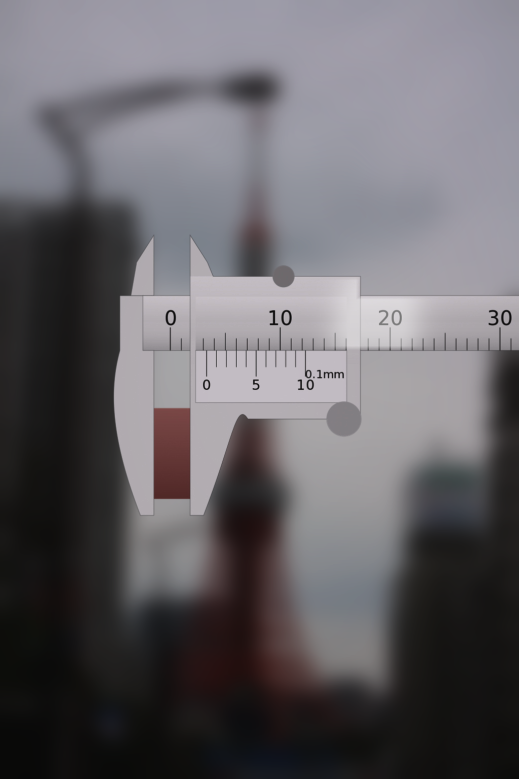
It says 3.3; mm
